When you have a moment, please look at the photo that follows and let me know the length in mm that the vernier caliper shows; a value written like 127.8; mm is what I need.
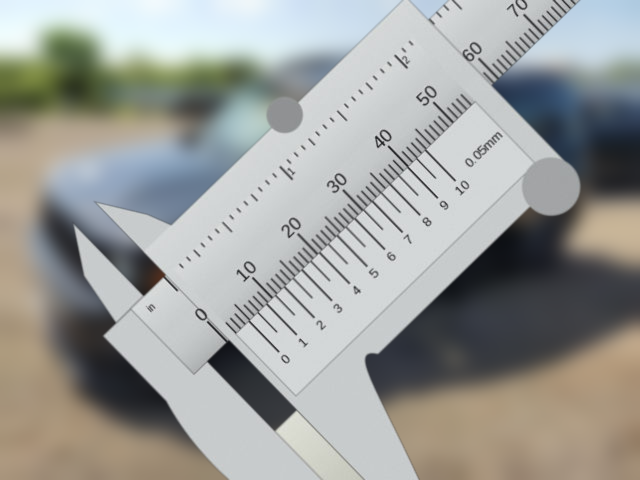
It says 4.8; mm
